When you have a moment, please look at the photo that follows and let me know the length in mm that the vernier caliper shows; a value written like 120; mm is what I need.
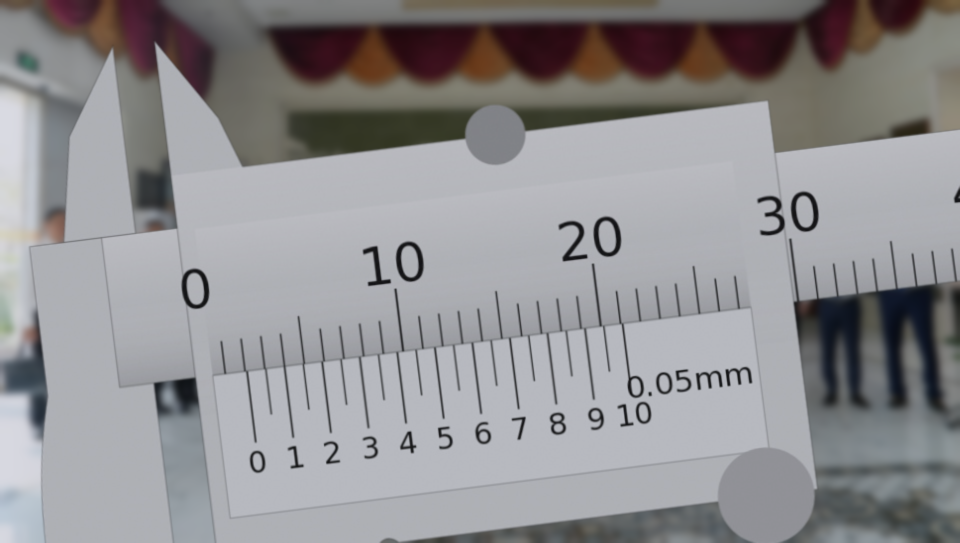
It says 2.1; mm
